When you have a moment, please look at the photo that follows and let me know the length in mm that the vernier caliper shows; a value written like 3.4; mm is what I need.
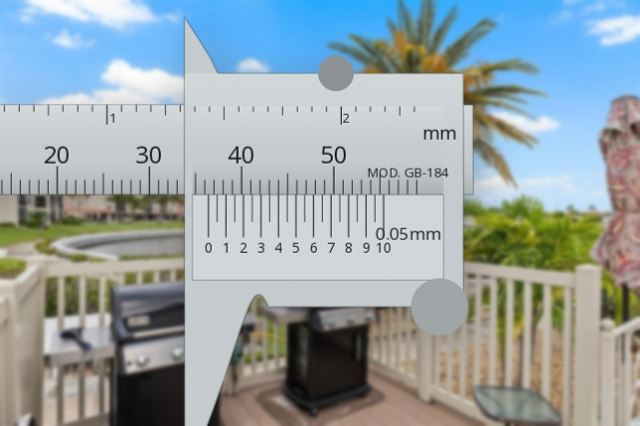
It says 36.4; mm
